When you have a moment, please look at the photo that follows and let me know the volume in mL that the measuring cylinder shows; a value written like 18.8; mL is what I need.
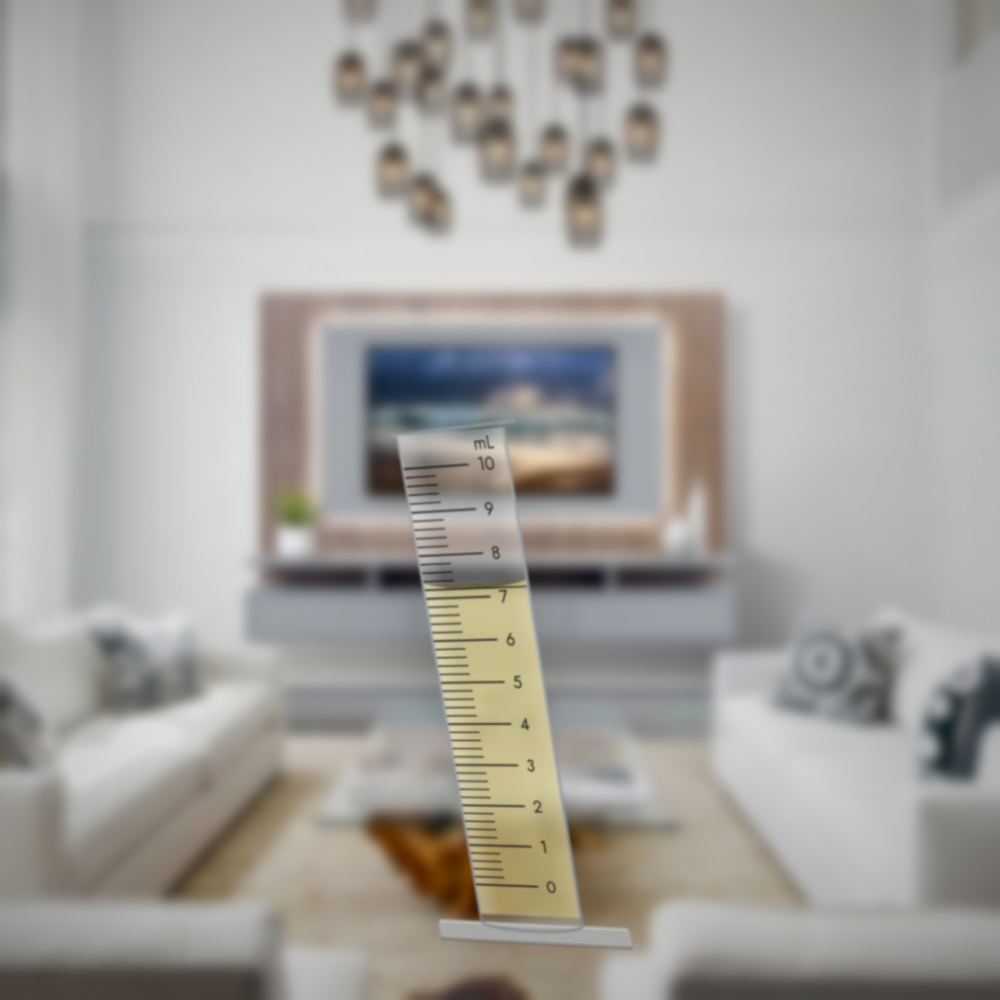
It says 7.2; mL
